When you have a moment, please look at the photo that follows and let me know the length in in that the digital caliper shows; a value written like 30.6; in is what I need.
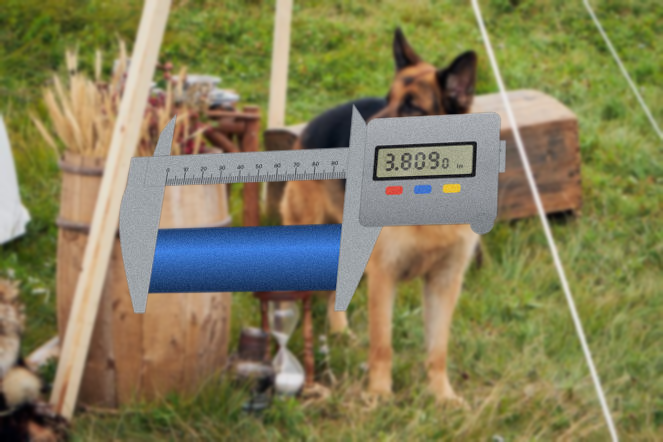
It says 3.8090; in
